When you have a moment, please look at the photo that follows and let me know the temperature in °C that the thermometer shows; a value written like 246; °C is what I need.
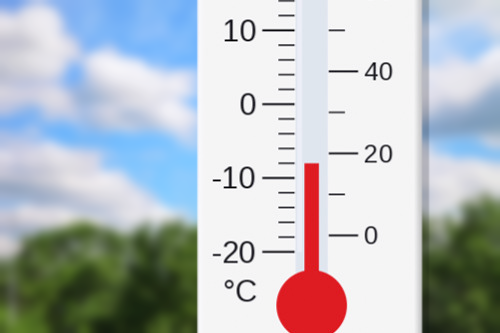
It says -8; °C
